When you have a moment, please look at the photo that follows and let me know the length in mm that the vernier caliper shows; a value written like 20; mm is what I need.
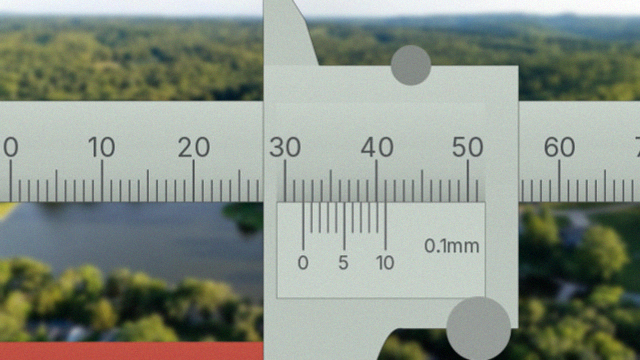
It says 32.0; mm
